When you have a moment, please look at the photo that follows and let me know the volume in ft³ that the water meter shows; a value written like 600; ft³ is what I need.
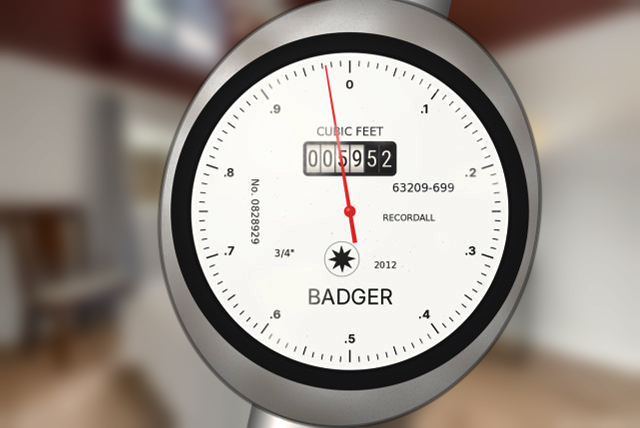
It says 5951.97; ft³
